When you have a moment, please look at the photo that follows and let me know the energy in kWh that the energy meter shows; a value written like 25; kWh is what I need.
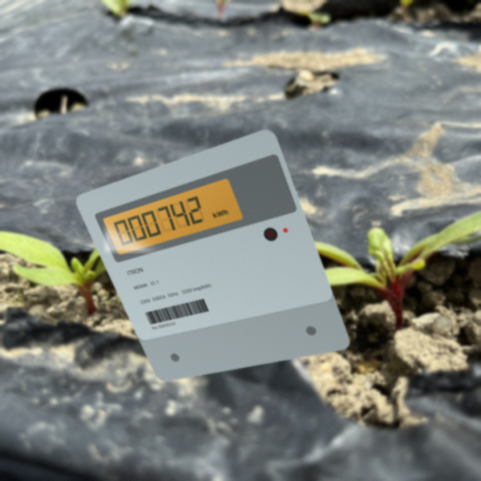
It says 742; kWh
